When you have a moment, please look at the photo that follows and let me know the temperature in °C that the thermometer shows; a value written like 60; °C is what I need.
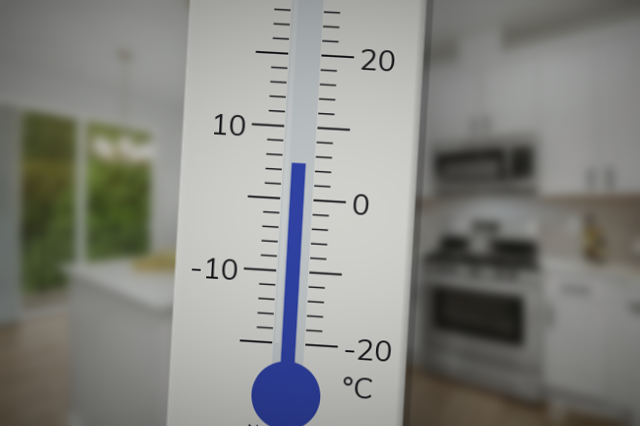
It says 5; °C
